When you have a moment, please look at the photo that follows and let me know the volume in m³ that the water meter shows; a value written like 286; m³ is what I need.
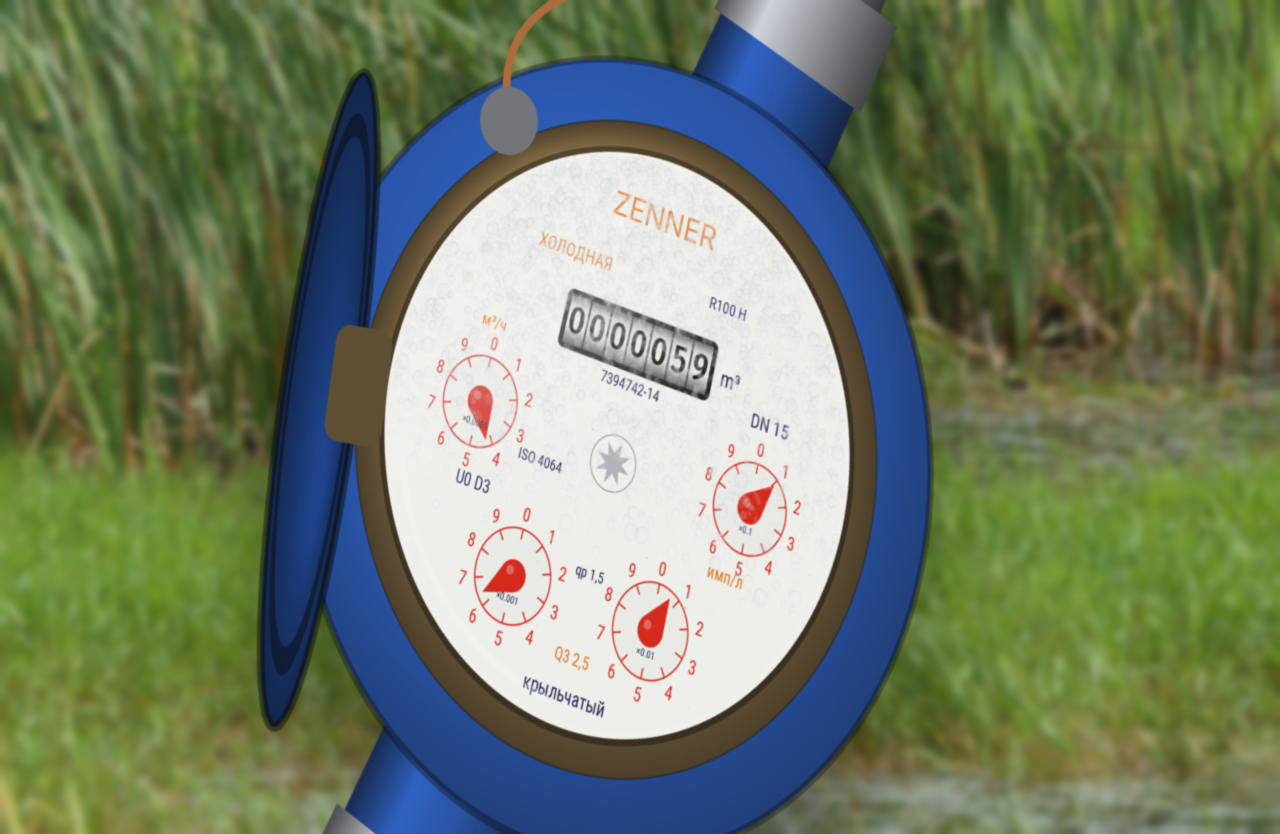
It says 59.1064; m³
